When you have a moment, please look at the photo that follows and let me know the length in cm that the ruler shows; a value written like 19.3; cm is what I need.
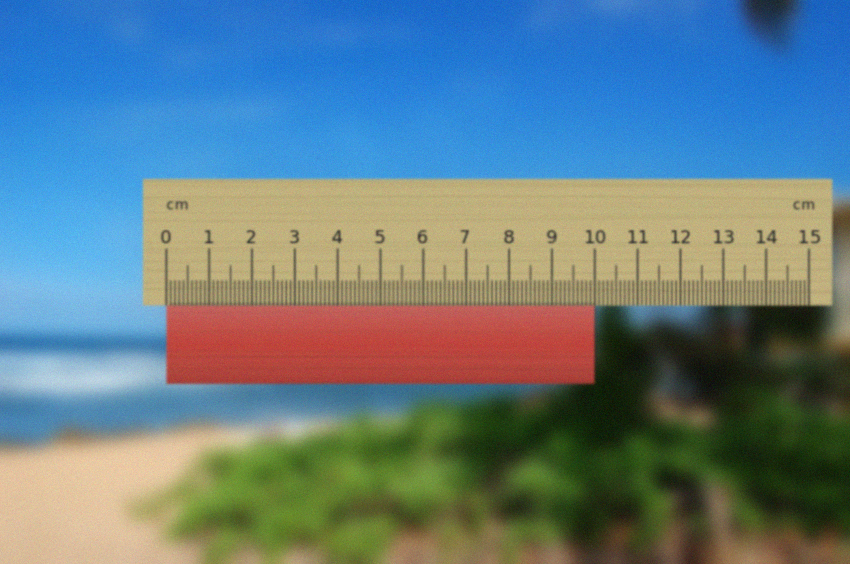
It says 10; cm
